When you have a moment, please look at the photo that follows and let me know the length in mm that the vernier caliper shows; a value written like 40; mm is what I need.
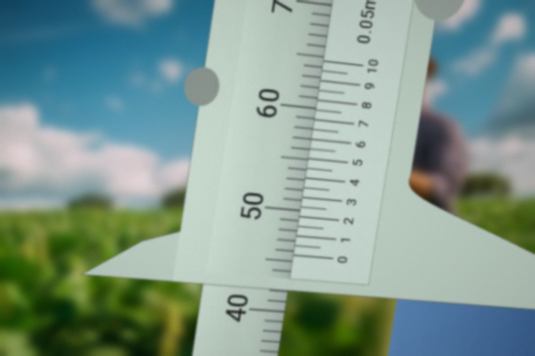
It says 45.6; mm
